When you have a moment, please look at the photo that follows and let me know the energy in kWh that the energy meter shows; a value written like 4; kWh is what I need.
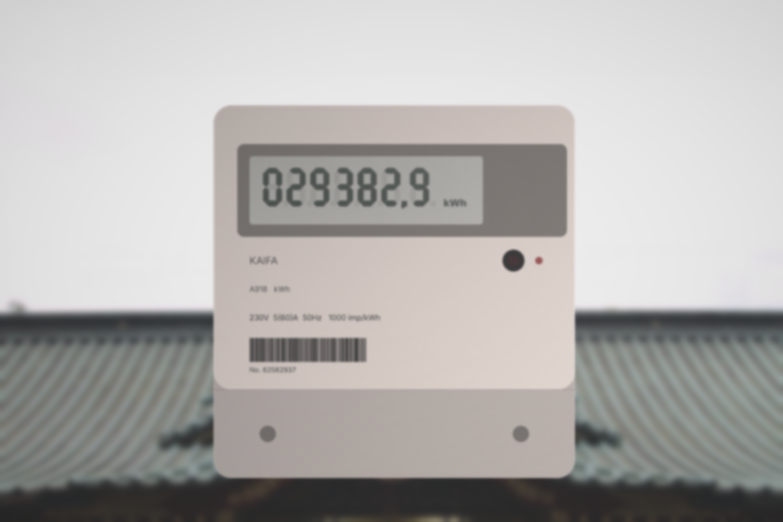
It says 29382.9; kWh
